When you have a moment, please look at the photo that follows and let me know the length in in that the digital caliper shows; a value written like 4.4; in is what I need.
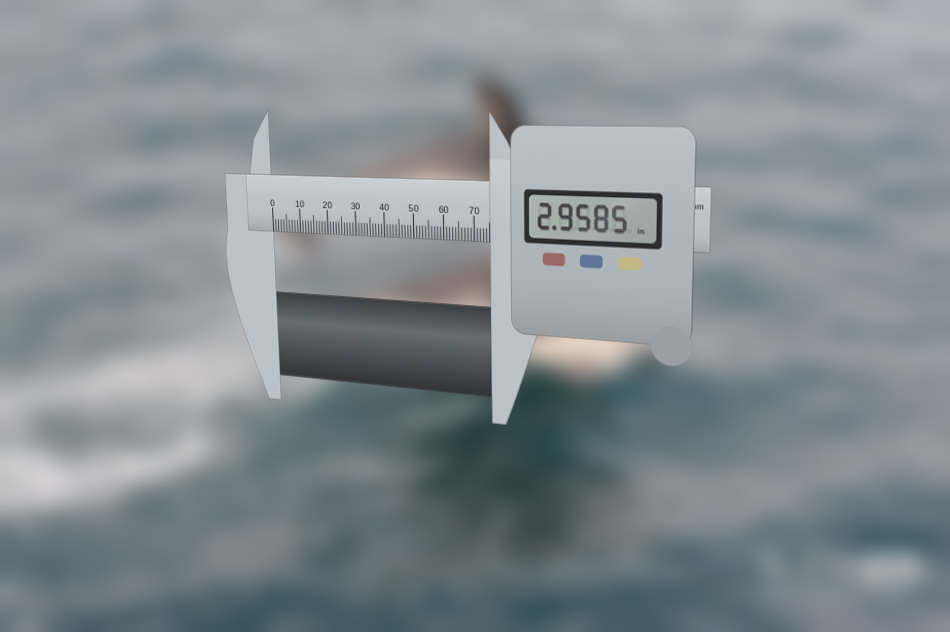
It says 2.9585; in
